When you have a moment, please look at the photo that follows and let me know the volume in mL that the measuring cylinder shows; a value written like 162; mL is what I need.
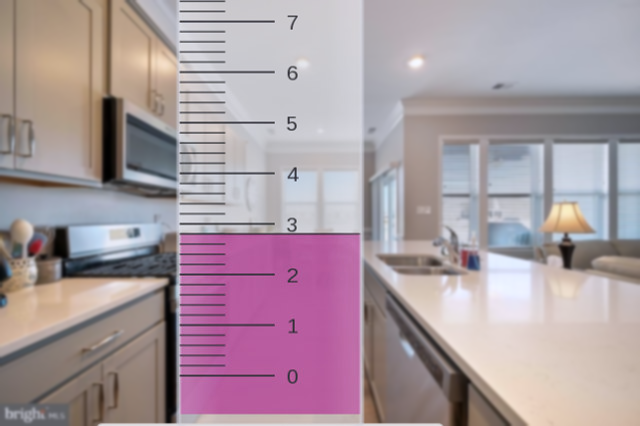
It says 2.8; mL
